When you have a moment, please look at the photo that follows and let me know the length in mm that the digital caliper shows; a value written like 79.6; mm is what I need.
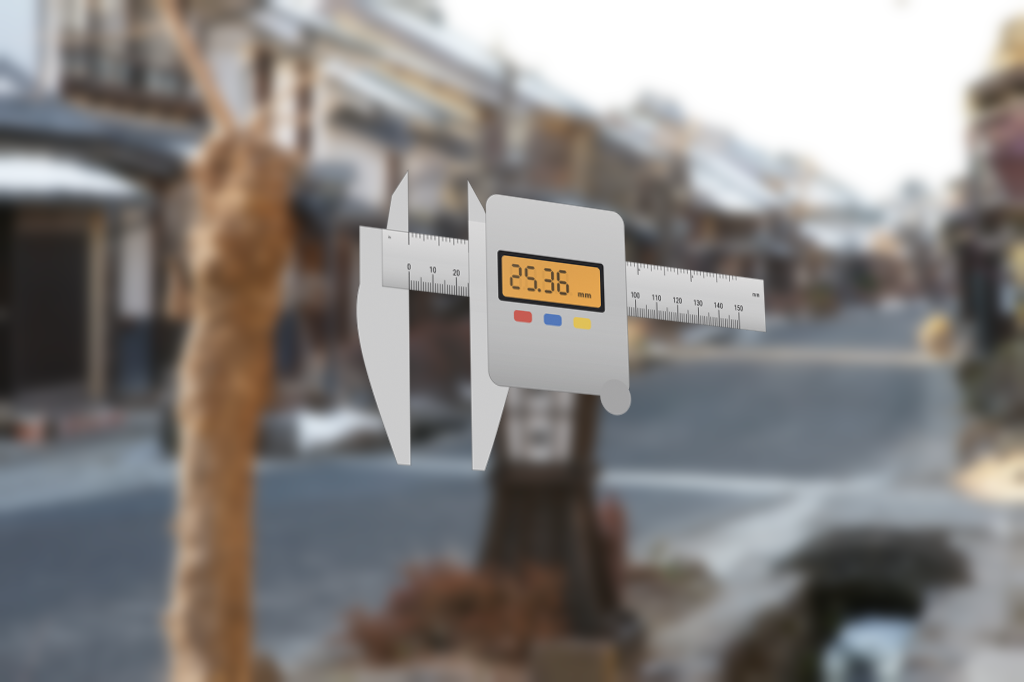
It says 25.36; mm
